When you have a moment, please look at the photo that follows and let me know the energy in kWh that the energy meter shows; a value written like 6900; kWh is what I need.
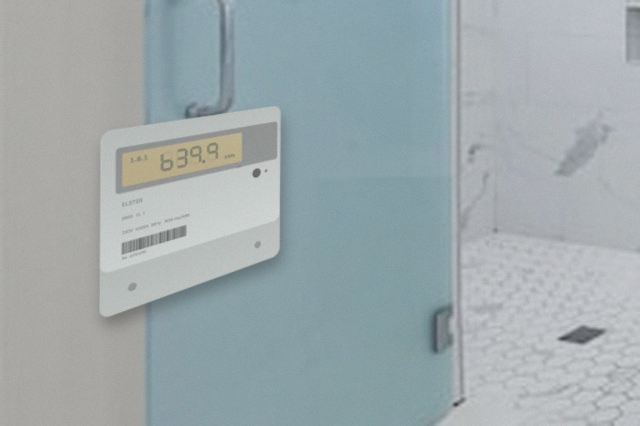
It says 639.9; kWh
